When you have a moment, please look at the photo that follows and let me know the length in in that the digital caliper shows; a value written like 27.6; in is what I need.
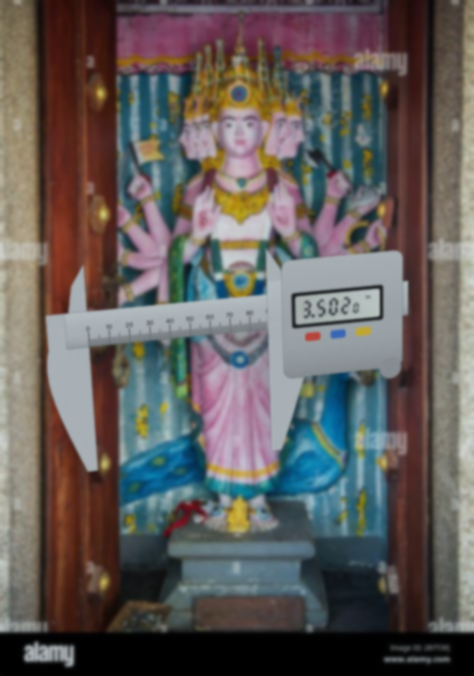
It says 3.5020; in
